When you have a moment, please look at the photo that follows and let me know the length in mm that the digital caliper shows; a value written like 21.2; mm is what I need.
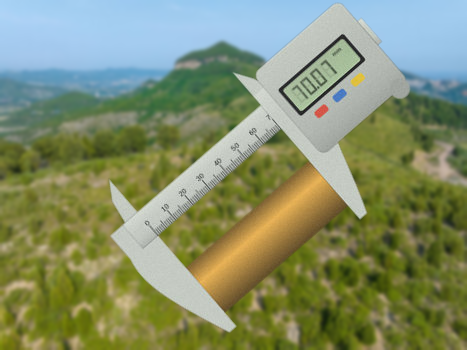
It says 70.07; mm
